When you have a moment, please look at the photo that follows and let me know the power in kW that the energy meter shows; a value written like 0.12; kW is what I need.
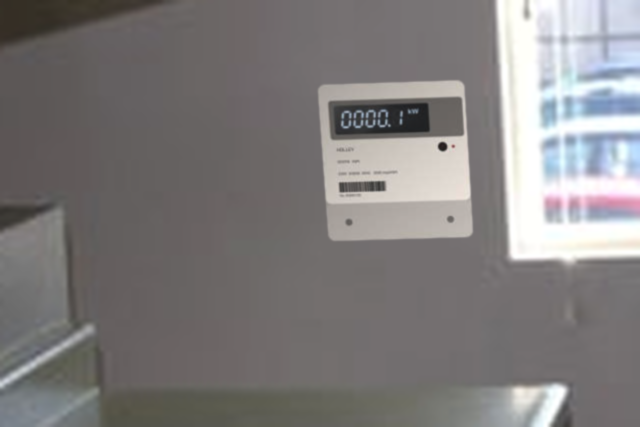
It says 0.1; kW
